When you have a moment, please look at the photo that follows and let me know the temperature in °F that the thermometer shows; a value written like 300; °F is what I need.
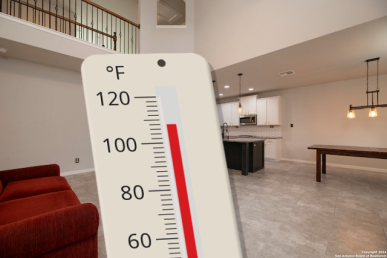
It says 108; °F
